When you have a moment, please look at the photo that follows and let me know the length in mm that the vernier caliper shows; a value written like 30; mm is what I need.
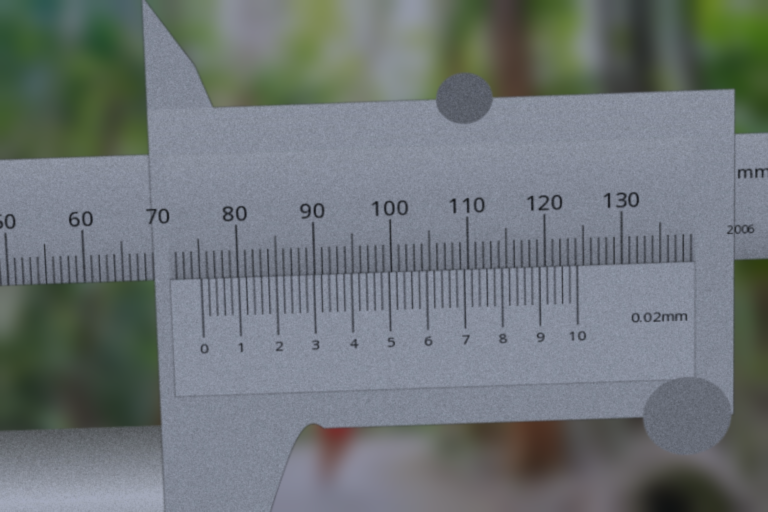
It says 75.2; mm
